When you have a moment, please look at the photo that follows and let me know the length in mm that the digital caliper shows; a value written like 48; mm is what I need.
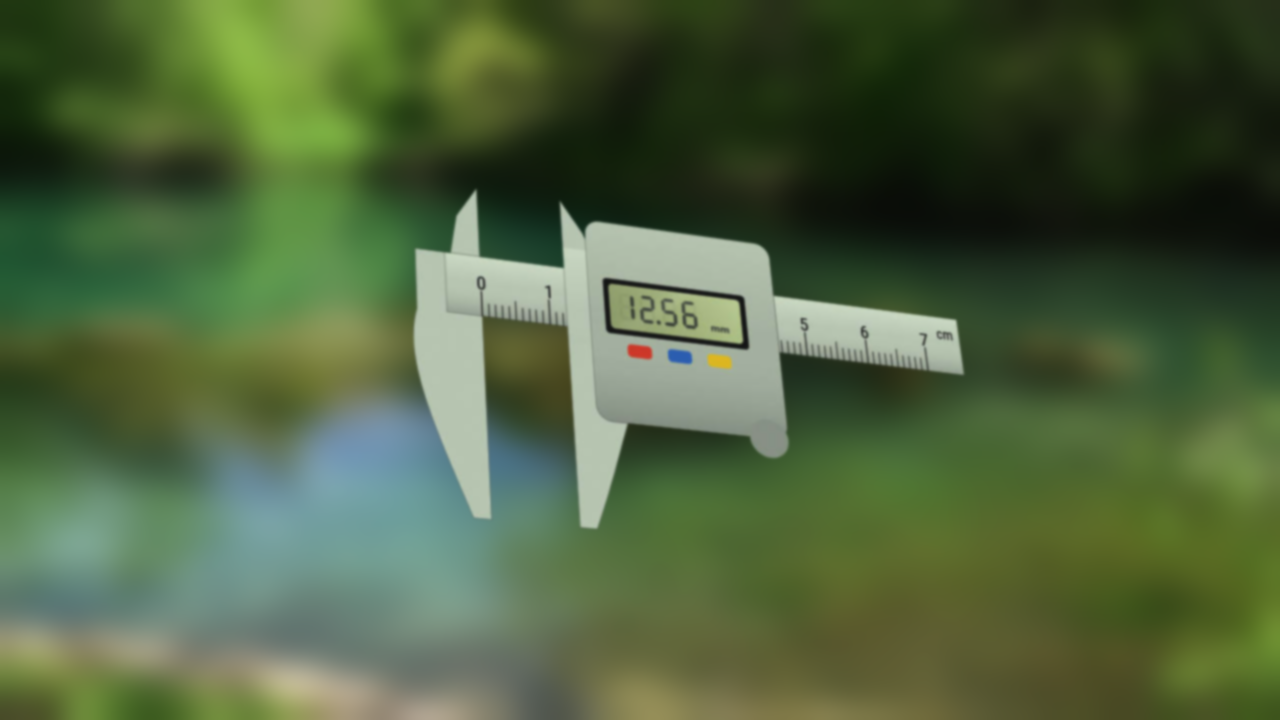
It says 12.56; mm
